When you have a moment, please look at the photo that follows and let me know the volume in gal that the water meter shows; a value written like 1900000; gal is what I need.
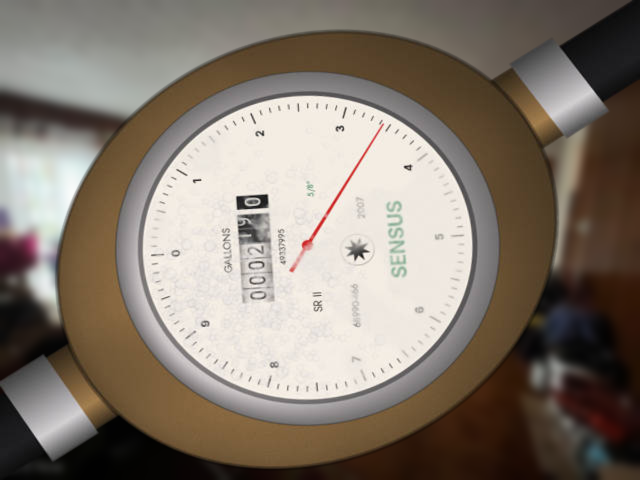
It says 2193.4; gal
